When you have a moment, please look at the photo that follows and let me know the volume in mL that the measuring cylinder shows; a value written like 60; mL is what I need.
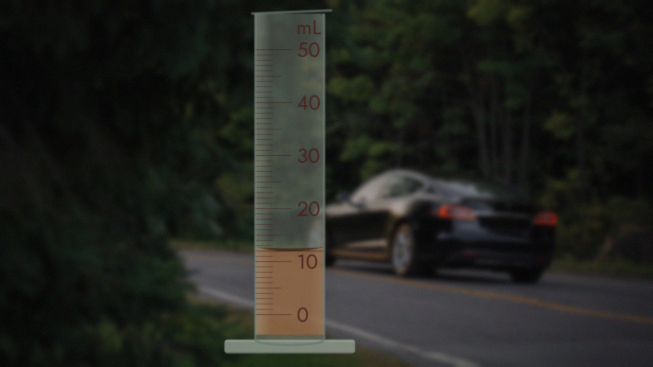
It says 12; mL
